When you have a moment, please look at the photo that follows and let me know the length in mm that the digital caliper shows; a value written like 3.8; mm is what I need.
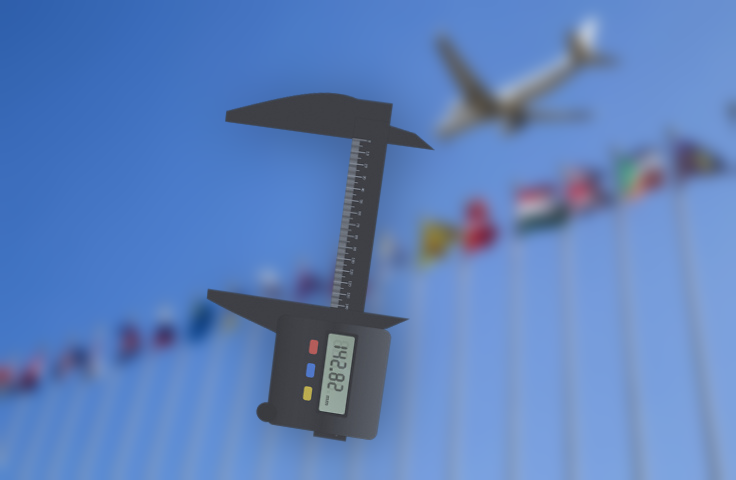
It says 142.82; mm
